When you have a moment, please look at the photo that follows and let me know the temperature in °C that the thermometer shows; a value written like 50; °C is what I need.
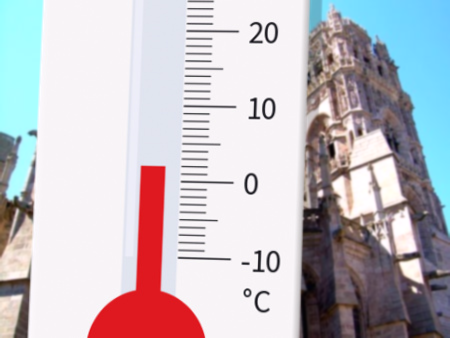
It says 2; °C
